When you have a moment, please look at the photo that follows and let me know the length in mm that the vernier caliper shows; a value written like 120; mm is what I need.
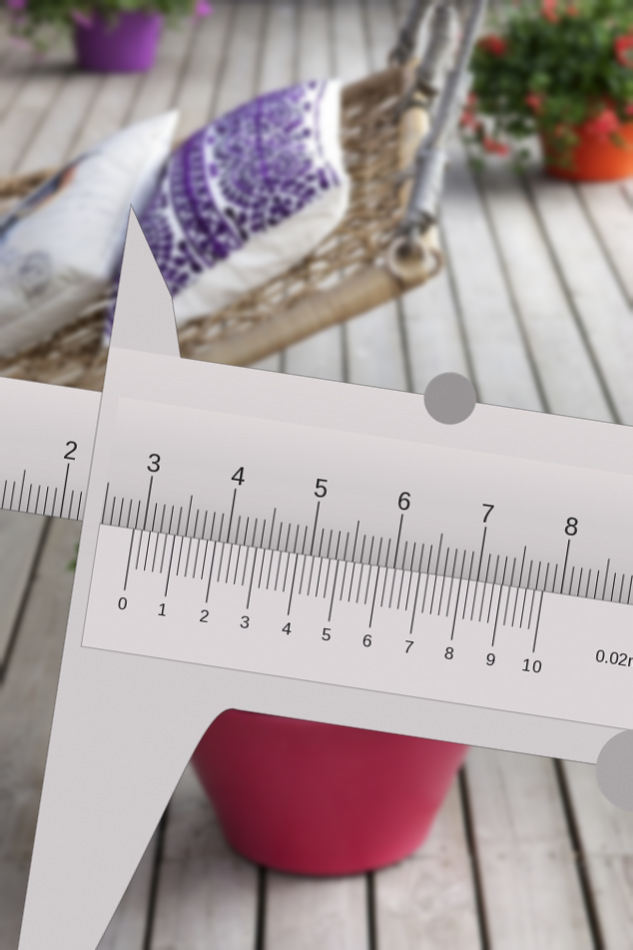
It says 28.8; mm
